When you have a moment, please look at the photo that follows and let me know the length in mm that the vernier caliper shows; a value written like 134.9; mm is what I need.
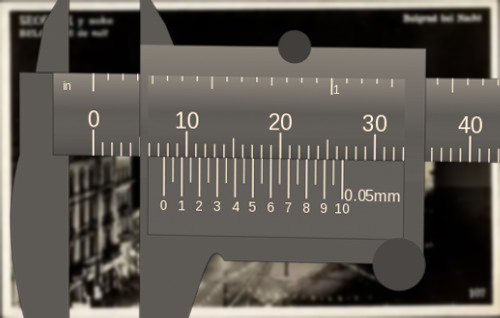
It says 7.6; mm
